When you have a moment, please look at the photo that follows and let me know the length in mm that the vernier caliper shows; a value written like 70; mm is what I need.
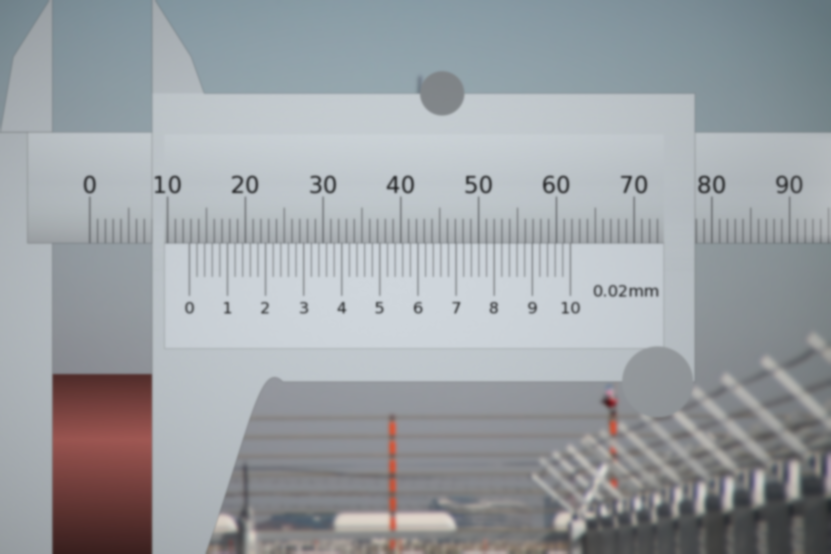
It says 12.8; mm
